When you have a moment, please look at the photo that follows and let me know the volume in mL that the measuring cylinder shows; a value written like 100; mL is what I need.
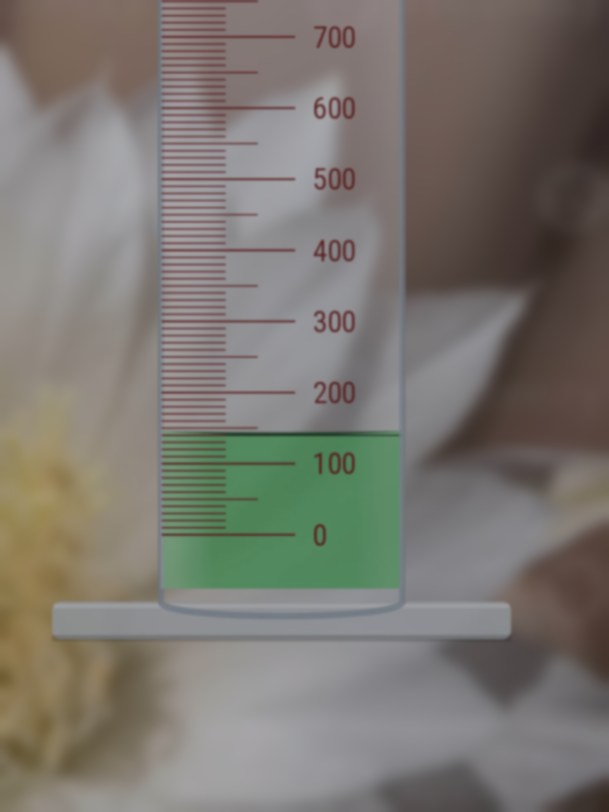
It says 140; mL
